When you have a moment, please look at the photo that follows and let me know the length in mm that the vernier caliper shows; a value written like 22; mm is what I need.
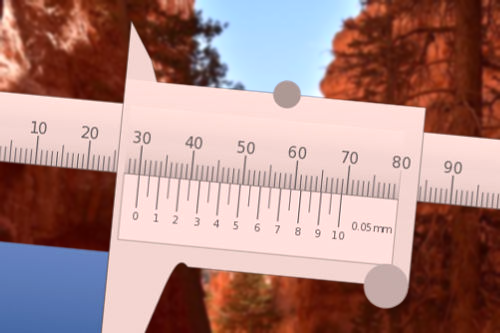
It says 30.0; mm
